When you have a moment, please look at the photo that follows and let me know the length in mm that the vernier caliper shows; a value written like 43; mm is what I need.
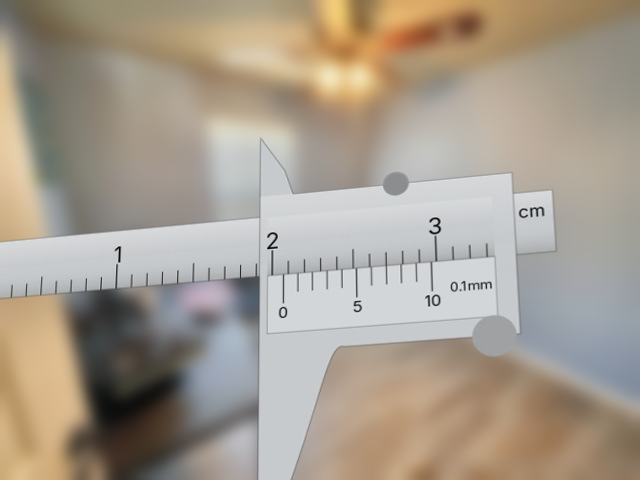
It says 20.7; mm
